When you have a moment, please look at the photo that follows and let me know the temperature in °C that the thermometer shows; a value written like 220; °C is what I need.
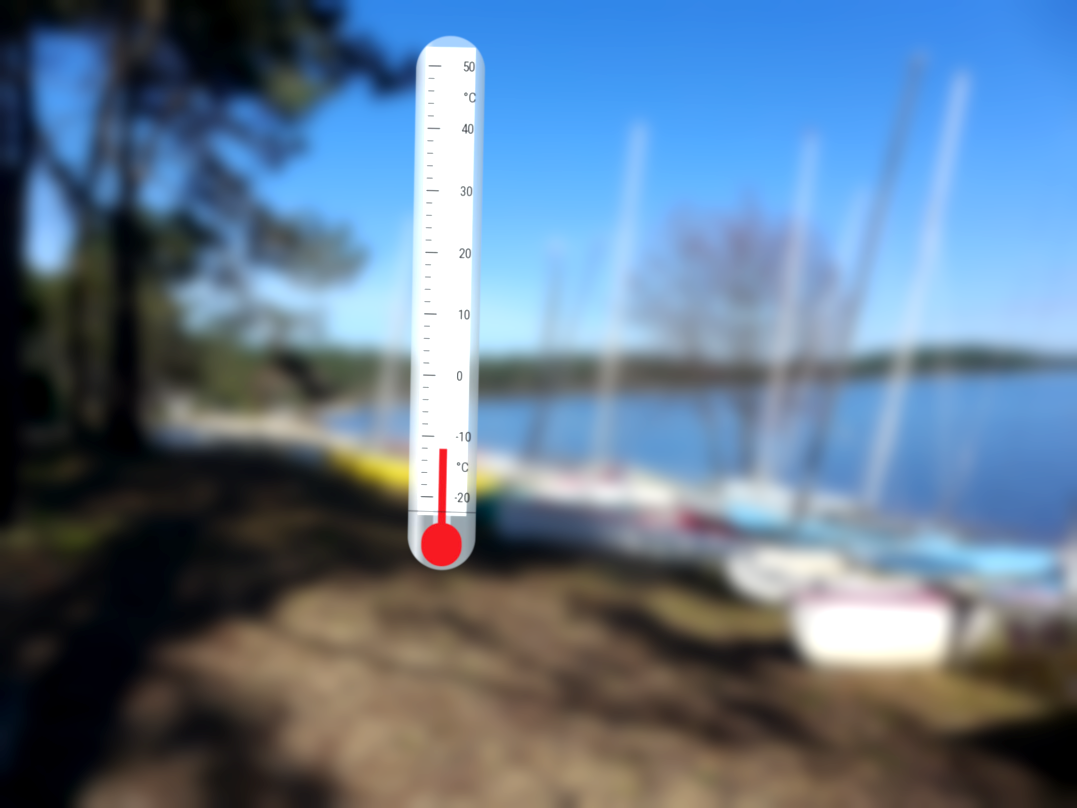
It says -12; °C
